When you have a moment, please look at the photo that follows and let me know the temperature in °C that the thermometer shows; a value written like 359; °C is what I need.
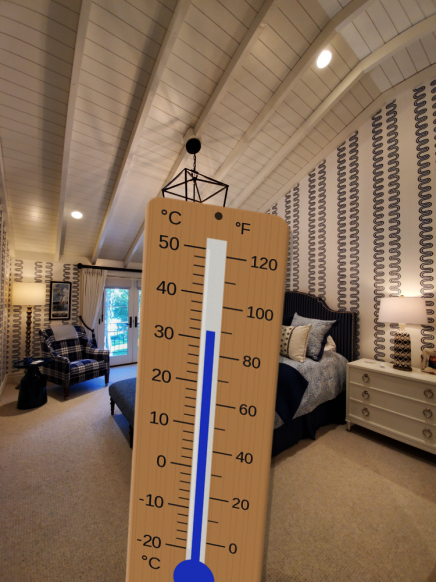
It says 32; °C
